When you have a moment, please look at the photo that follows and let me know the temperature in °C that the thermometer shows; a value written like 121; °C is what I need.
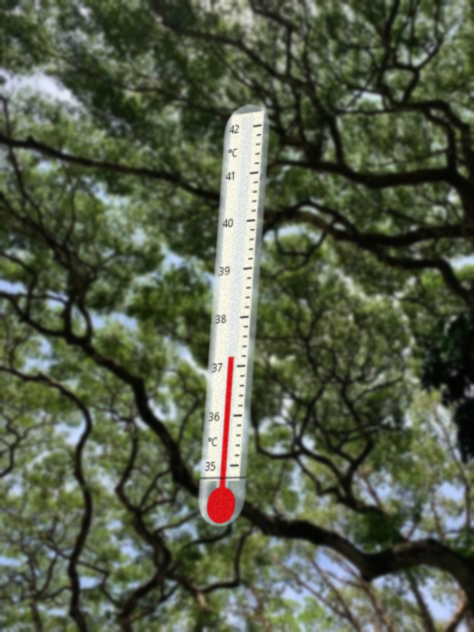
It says 37.2; °C
